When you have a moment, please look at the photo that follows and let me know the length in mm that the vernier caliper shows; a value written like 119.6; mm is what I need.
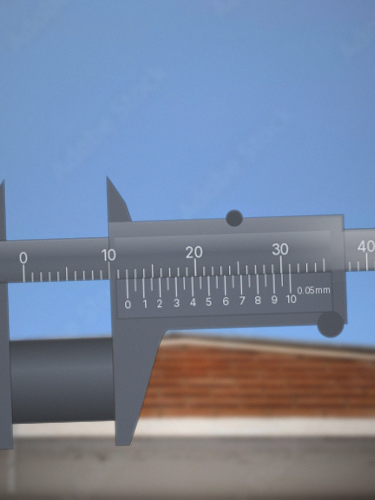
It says 12.0; mm
